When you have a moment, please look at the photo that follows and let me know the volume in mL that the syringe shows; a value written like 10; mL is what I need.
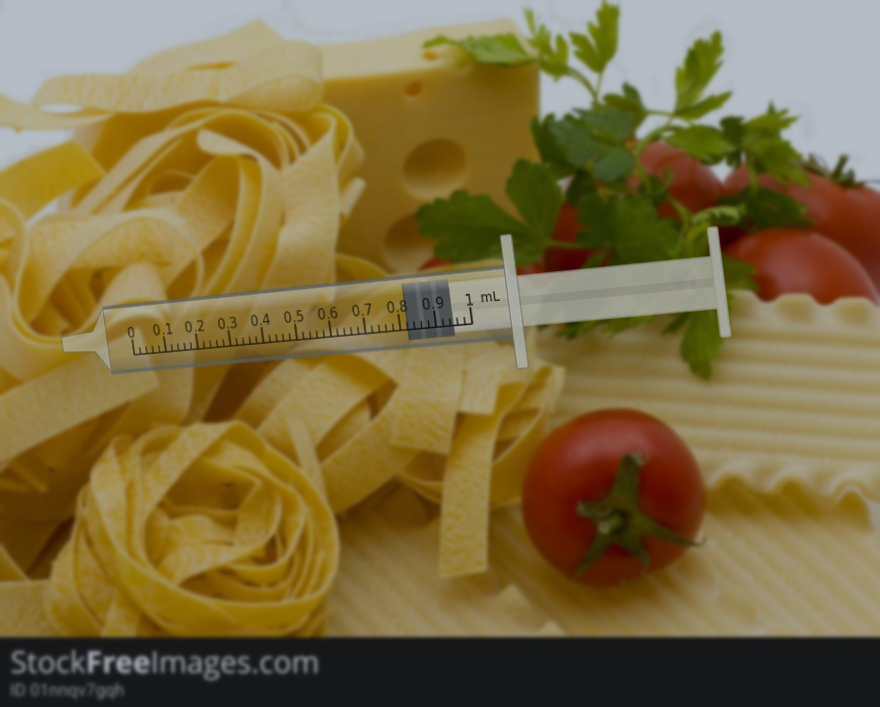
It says 0.82; mL
